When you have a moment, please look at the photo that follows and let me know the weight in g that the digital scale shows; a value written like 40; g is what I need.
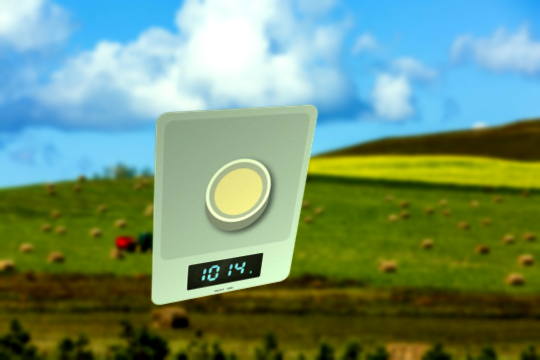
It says 1014; g
